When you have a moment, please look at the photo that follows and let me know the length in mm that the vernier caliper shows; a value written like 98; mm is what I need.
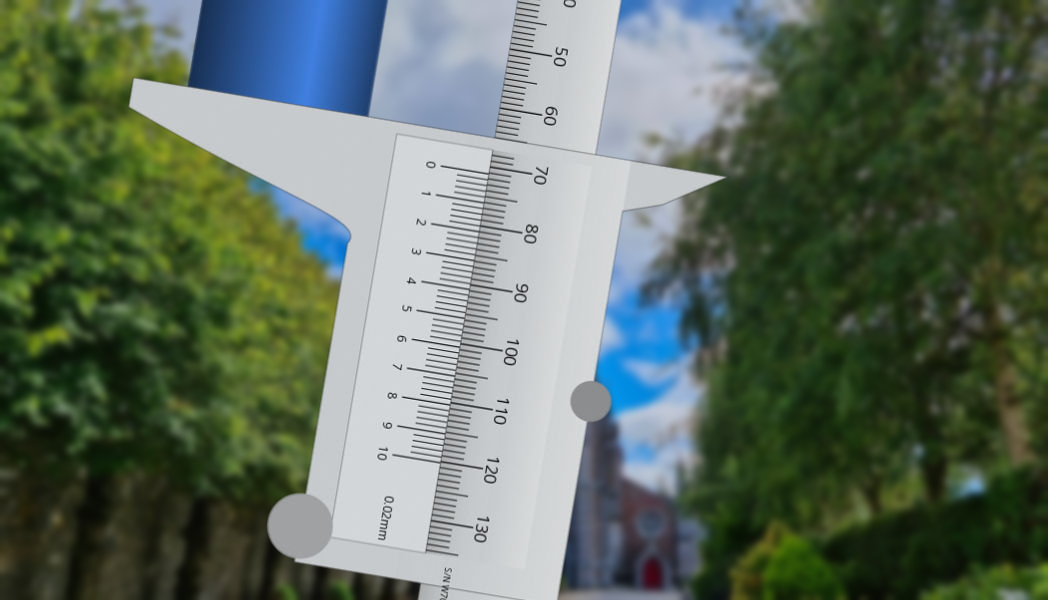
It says 71.2; mm
